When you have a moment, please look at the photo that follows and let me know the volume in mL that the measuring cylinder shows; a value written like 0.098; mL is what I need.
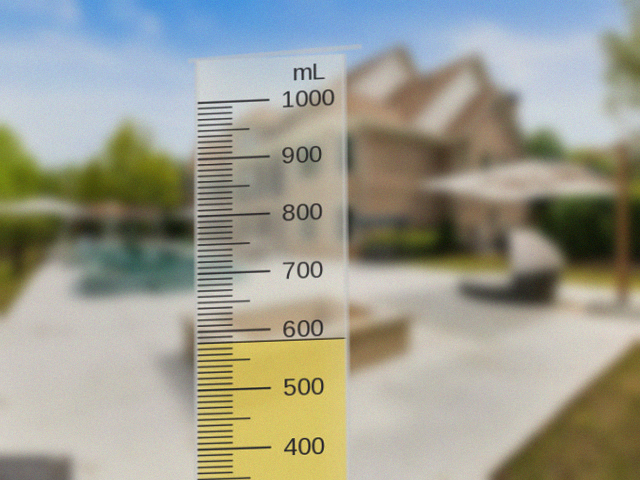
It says 580; mL
